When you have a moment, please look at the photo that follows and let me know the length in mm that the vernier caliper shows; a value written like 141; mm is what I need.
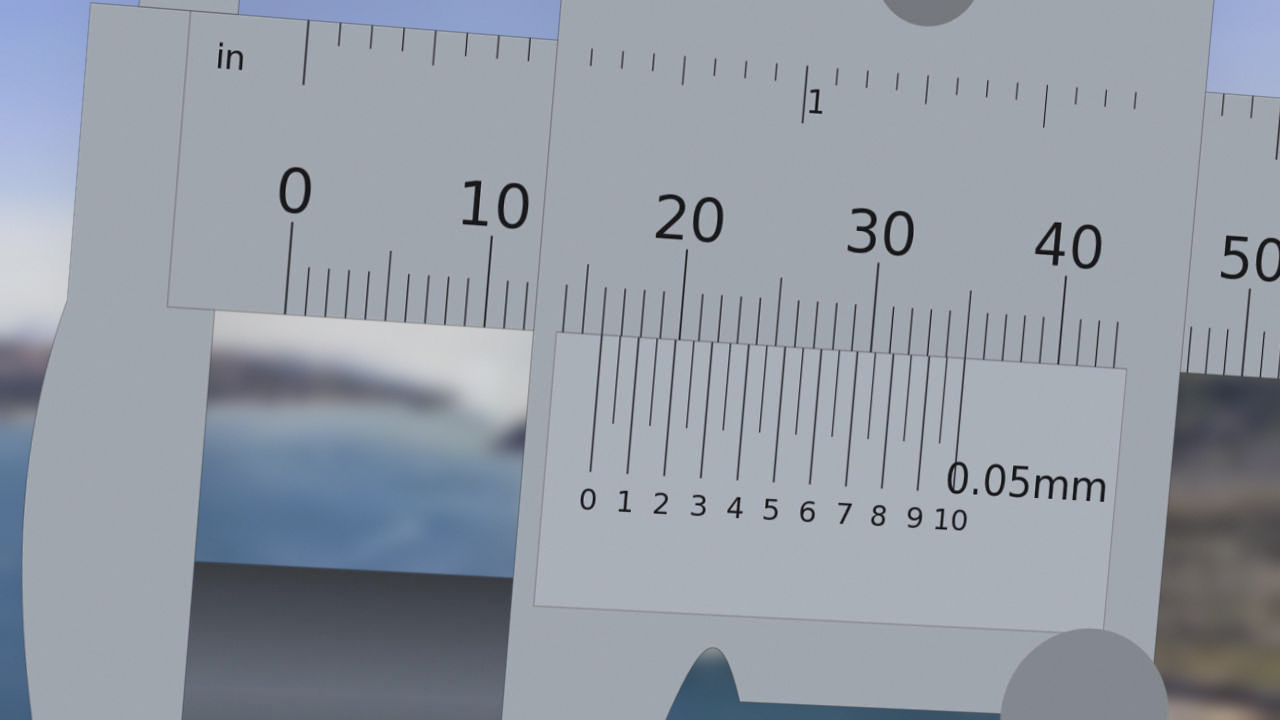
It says 16.0; mm
